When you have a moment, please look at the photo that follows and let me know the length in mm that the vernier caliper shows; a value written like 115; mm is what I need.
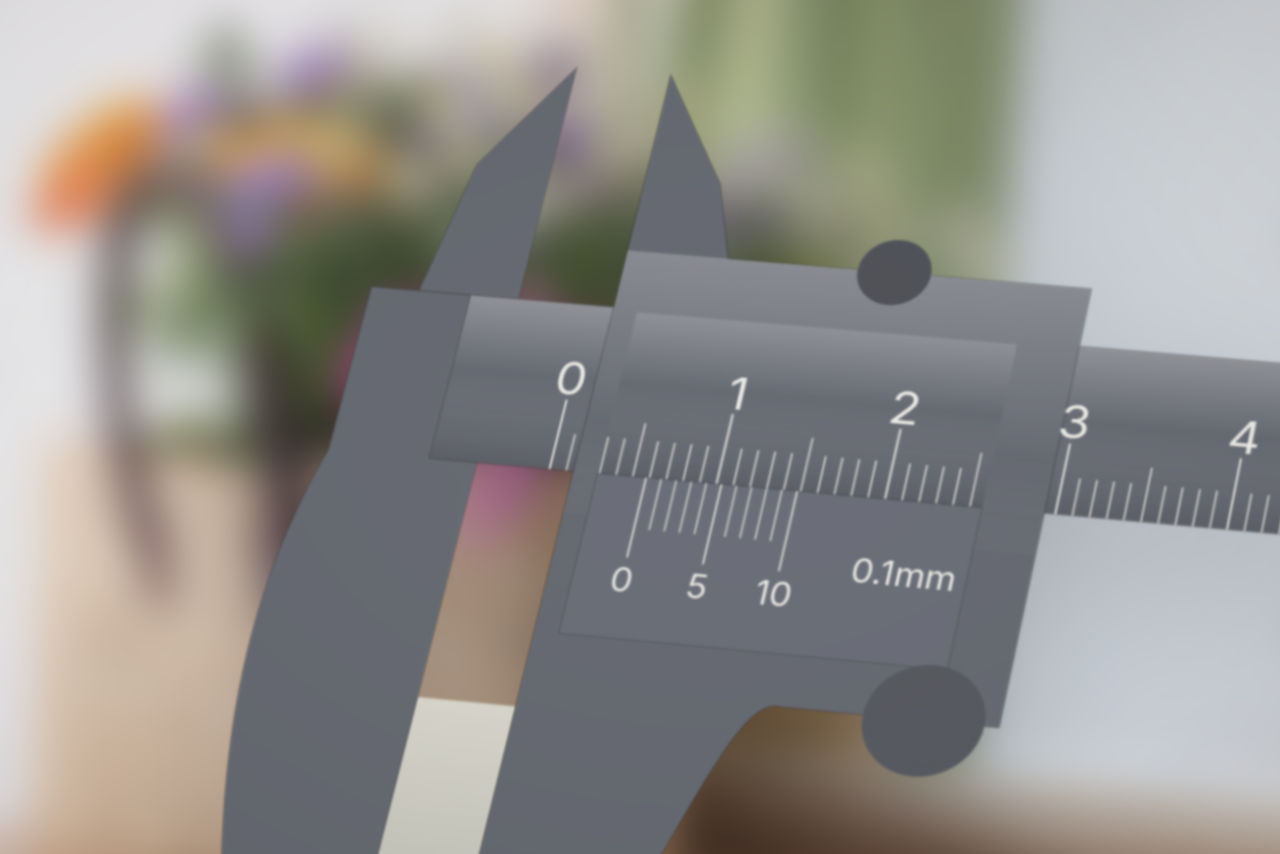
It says 5.8; mm
